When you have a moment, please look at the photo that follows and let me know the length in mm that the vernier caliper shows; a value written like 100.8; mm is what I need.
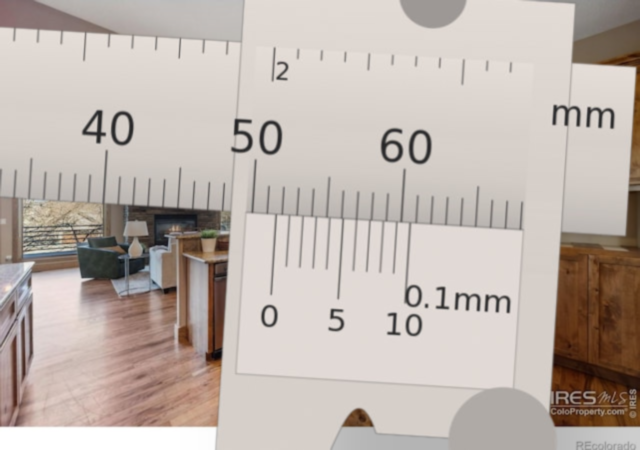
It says 51.6; mm
